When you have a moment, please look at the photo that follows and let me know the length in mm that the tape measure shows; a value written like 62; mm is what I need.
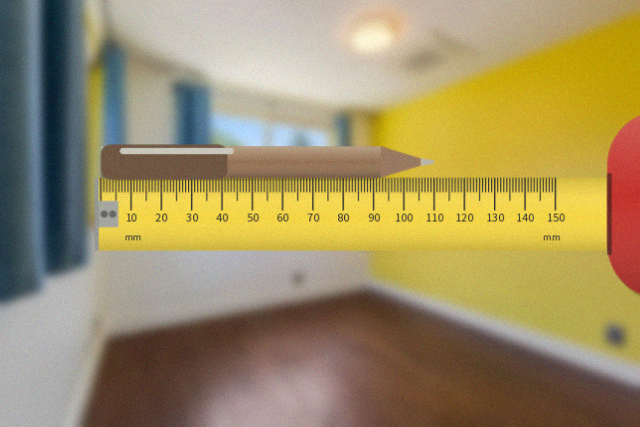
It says 110; mm
